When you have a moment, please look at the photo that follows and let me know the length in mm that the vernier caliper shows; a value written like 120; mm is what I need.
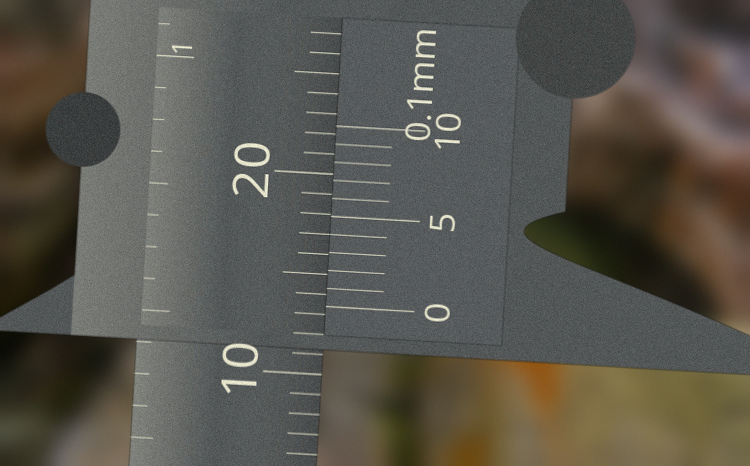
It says 13.4; mm
